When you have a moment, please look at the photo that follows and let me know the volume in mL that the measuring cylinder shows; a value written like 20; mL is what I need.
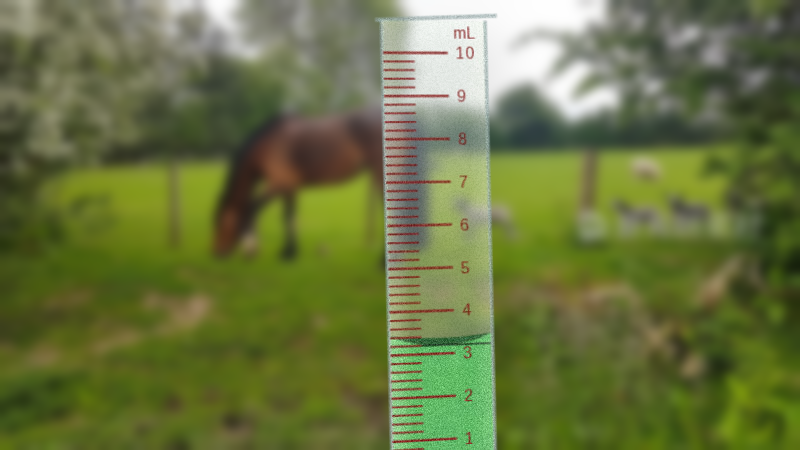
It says 3.2; mL
